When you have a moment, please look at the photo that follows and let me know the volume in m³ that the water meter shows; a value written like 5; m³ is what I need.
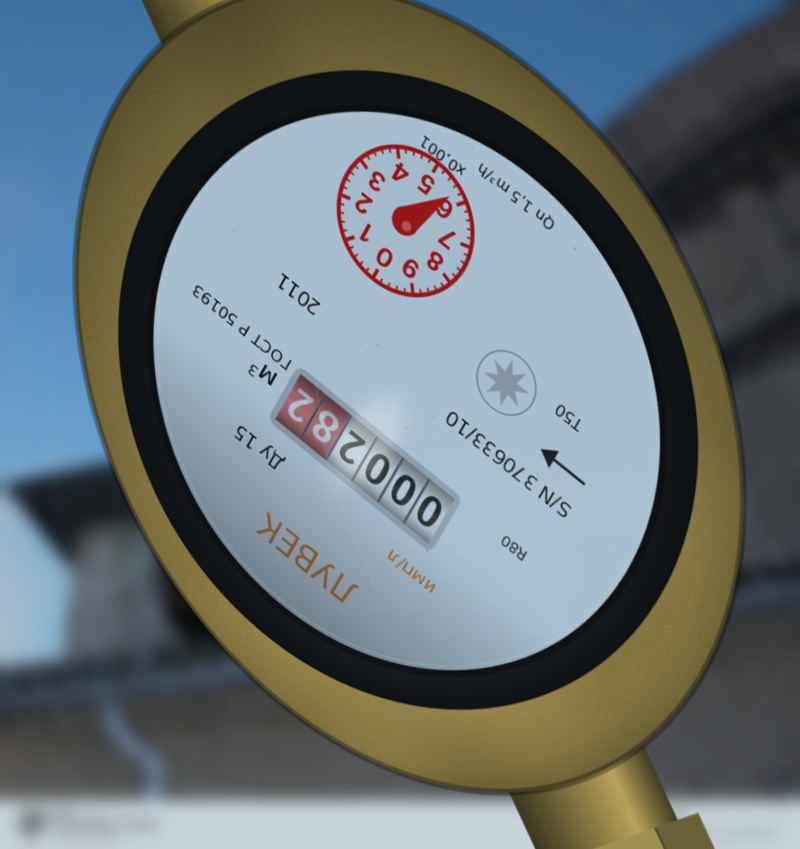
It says 2.825; m³
